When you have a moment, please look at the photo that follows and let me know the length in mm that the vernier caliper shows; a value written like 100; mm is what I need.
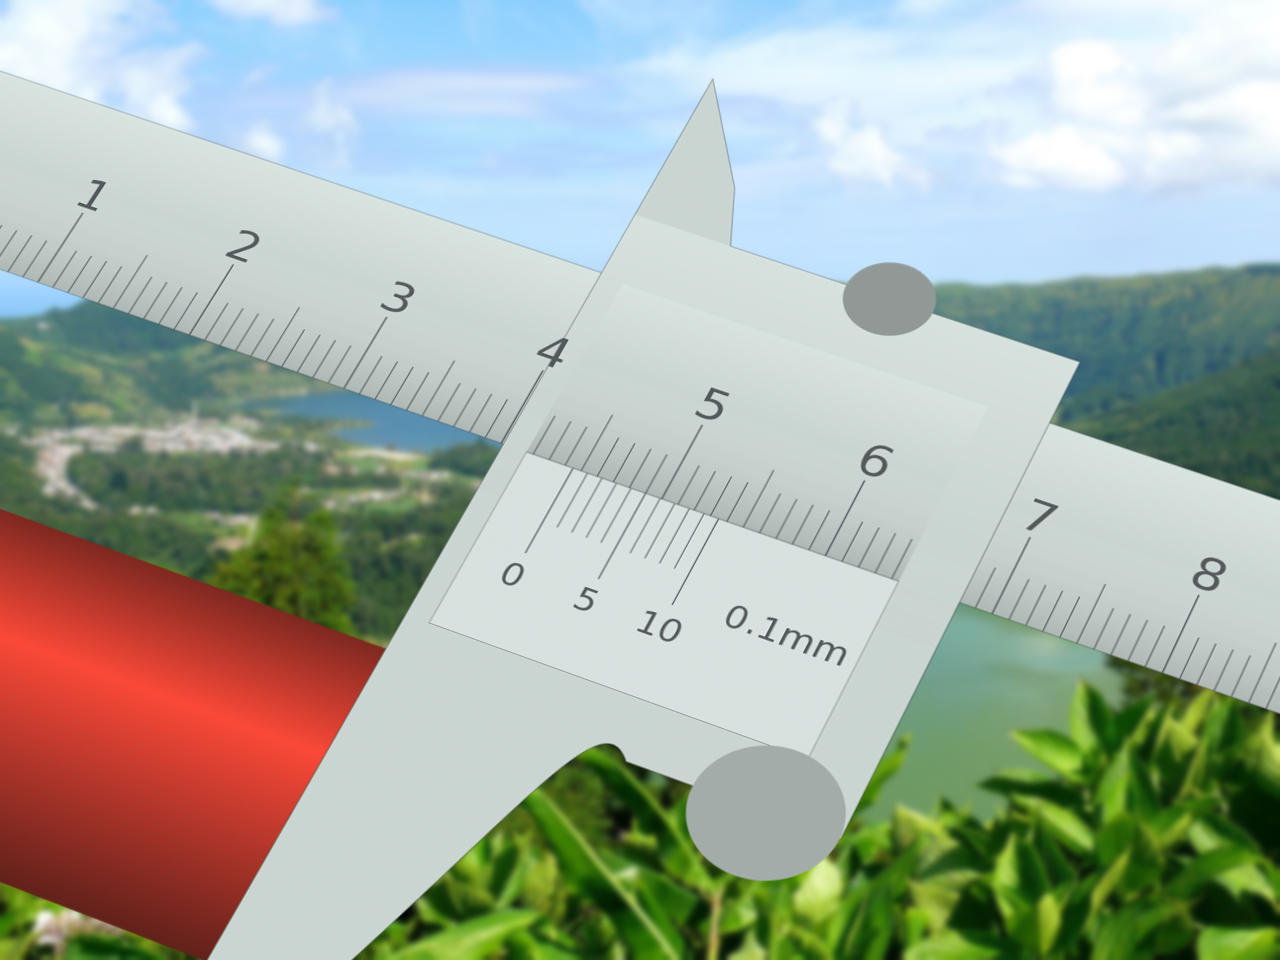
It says 44.5; mm
